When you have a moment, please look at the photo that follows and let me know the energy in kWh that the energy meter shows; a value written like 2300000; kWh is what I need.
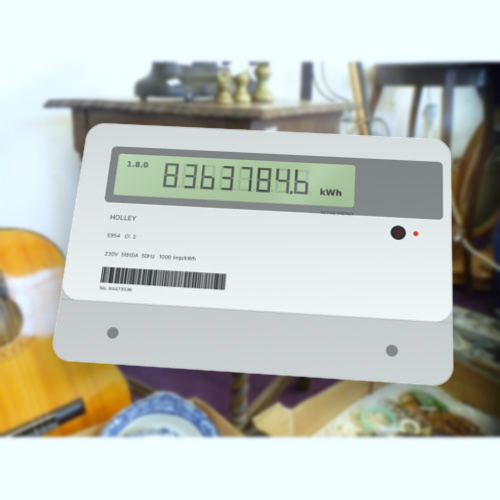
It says 8363784.6; kWh
